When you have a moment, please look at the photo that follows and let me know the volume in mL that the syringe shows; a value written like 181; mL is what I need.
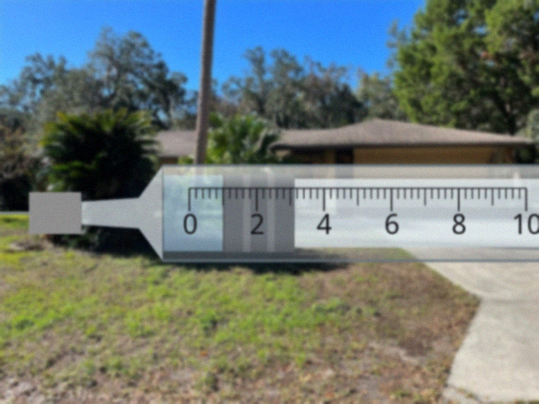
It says 1; mL
